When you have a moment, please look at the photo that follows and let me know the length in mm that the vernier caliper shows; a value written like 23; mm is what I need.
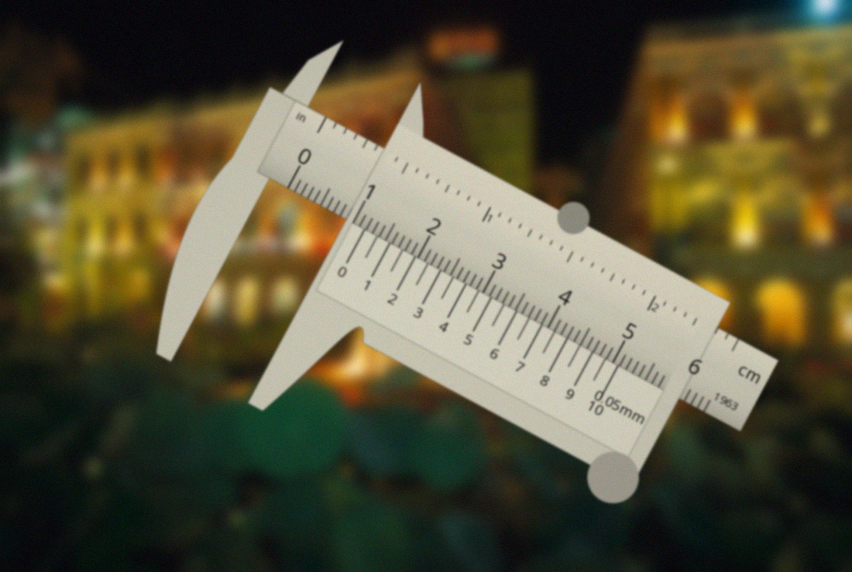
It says 11.8; mm
